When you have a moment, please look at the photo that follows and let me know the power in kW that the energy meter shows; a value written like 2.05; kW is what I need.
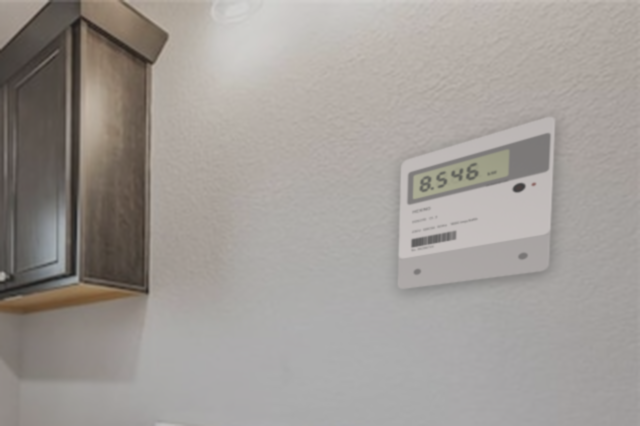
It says 8.546; kW
